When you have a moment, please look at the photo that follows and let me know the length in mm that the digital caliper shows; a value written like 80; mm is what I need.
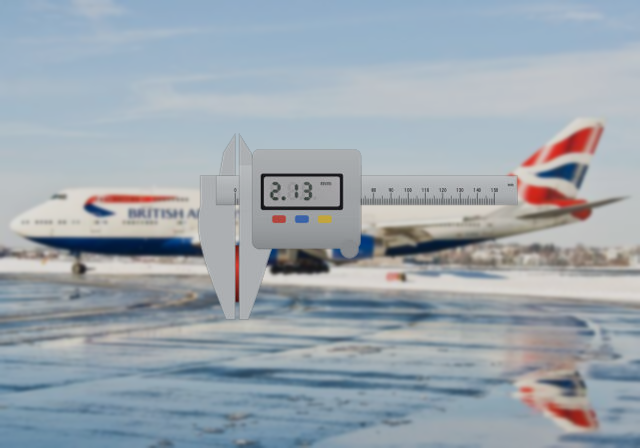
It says 2.13; mm
